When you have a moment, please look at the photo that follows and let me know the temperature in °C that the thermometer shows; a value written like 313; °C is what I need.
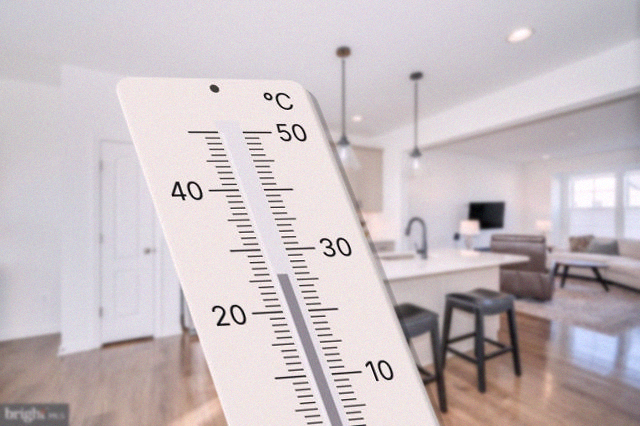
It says 26; °C
